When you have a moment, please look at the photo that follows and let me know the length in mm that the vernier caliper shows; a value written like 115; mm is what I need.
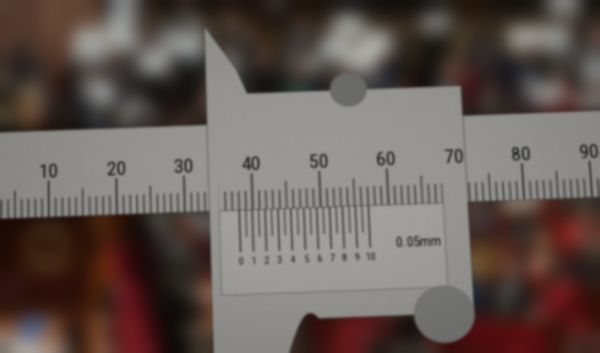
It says 38.0; mm
